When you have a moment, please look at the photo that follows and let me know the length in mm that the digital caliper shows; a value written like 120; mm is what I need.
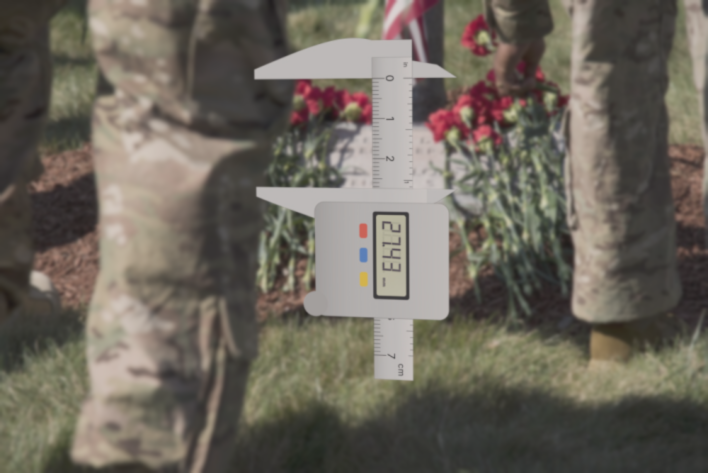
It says 27.43; mm
